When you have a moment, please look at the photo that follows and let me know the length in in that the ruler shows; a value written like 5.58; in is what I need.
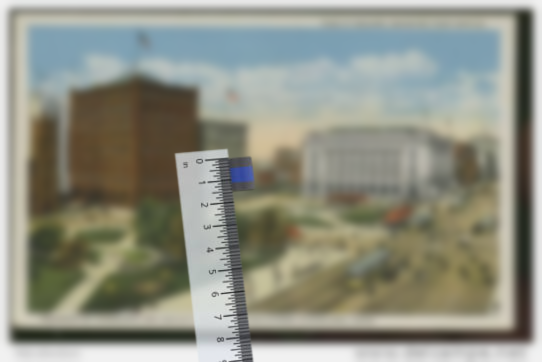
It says 1.5; in
